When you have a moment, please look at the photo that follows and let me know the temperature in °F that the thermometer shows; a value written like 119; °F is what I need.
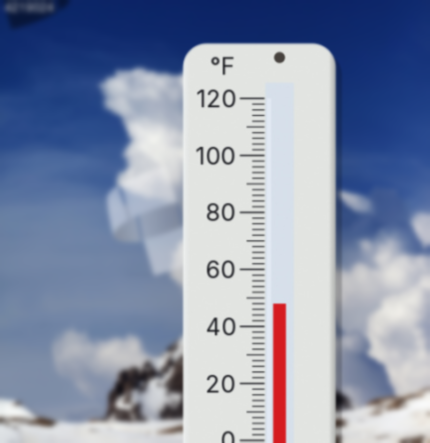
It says 48; °F
